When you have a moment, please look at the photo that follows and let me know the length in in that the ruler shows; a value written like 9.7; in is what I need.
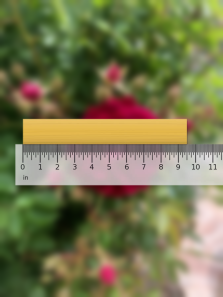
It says 9.5; in
